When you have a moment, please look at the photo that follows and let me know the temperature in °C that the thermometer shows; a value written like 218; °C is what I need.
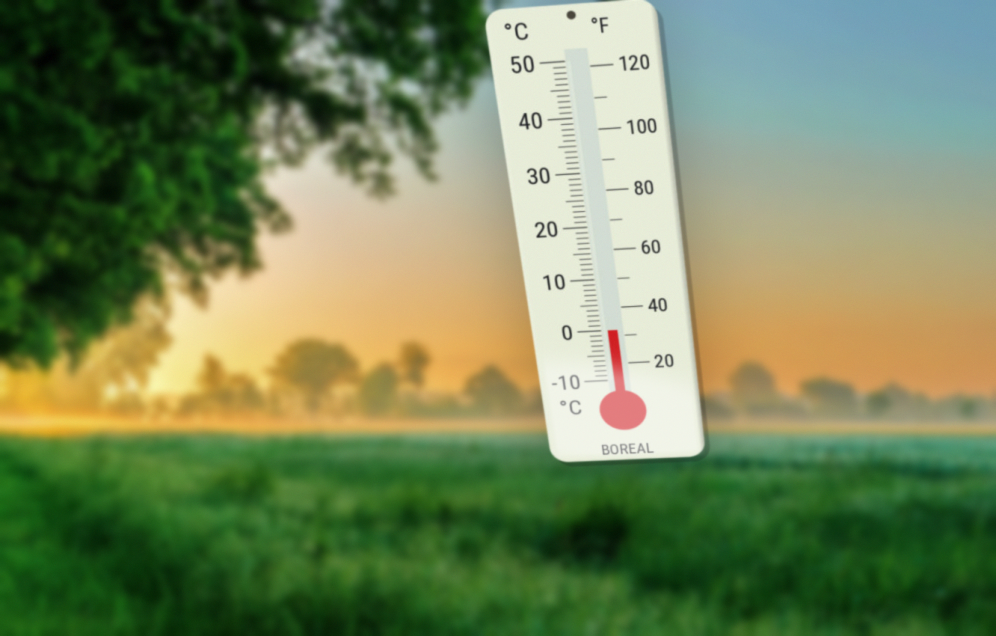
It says 0; °C
